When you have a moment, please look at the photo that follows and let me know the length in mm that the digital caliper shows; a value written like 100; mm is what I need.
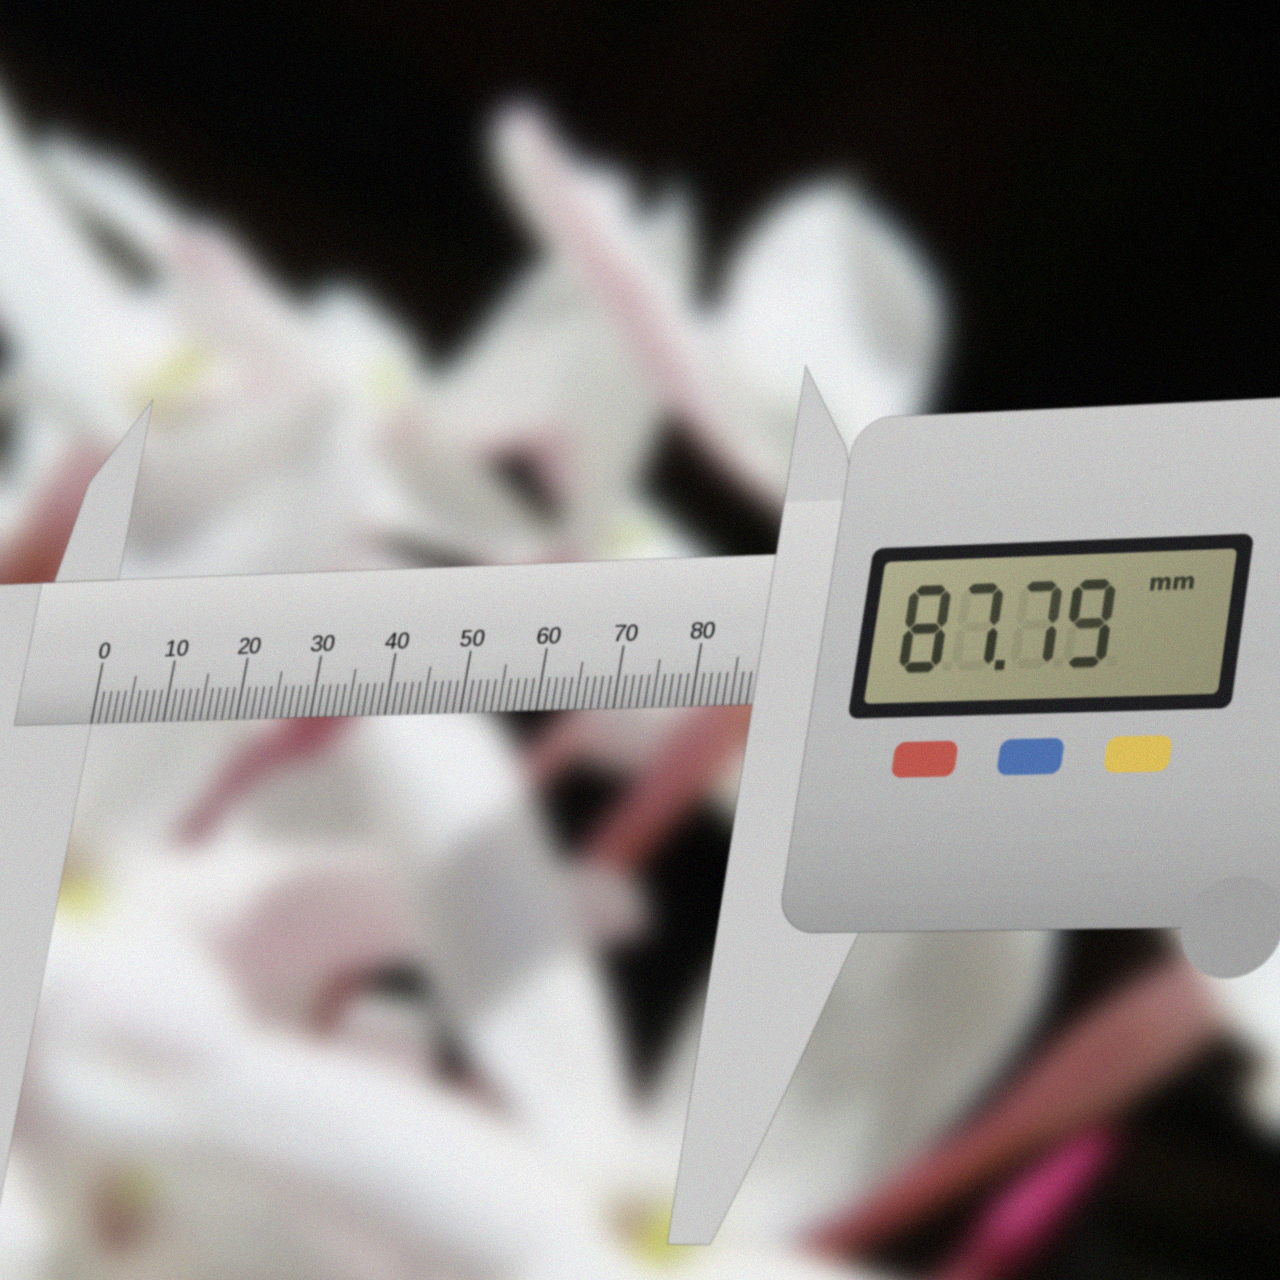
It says 87.79; mm
